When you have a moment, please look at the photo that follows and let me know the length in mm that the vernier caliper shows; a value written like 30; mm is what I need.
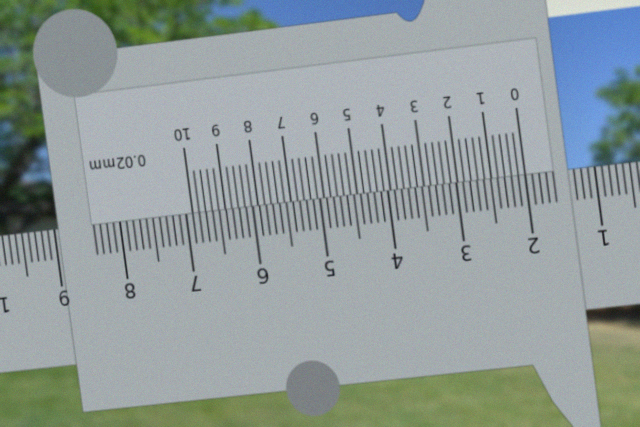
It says 20.0; mm
